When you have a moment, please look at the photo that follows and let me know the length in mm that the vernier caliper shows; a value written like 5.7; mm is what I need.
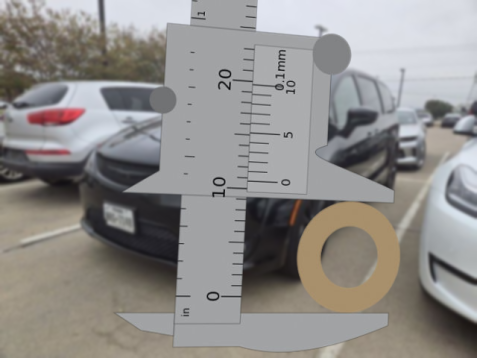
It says 10.7; mm
